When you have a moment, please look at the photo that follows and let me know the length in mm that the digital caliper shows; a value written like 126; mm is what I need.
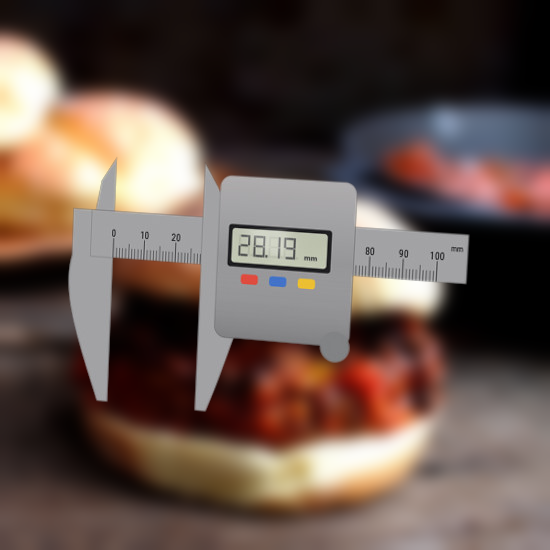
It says 28.19; mm
